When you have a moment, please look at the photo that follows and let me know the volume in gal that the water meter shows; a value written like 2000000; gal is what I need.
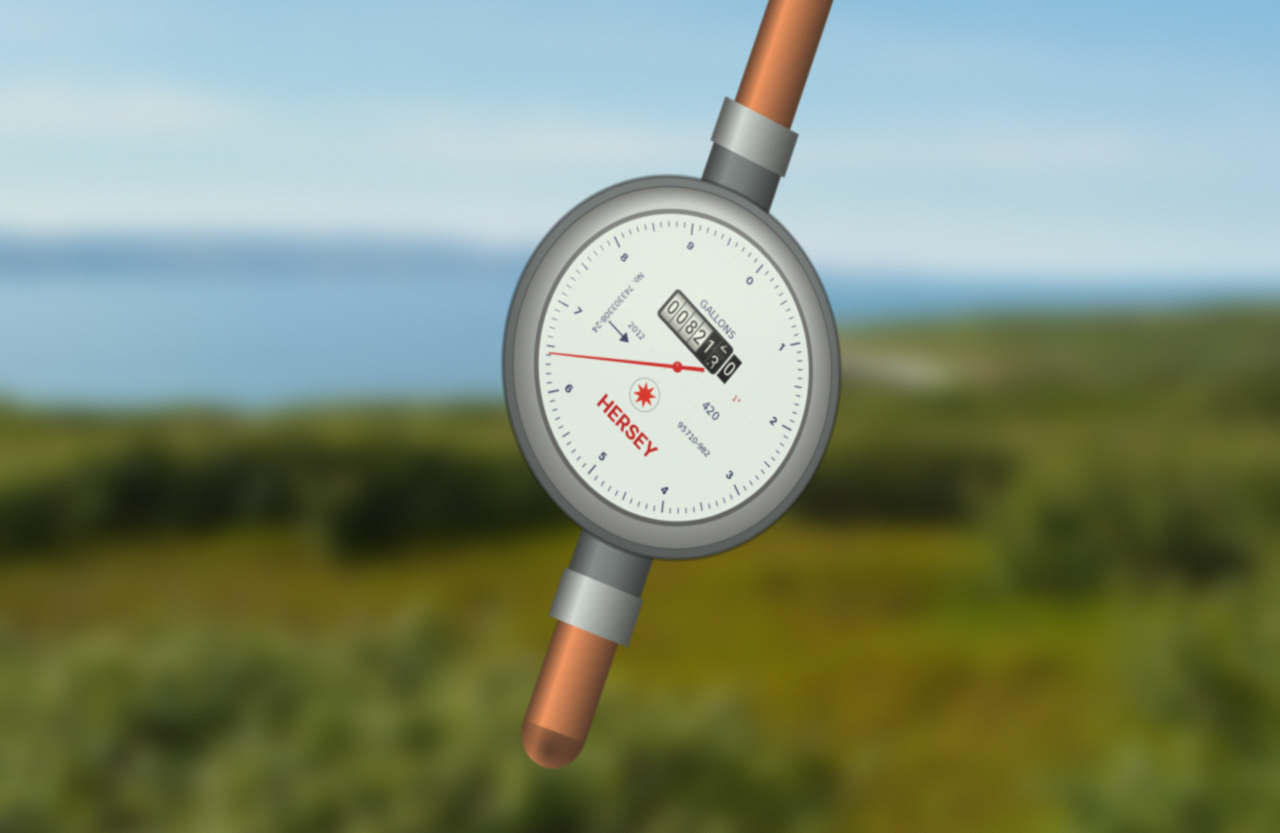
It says 82126.4; gal
